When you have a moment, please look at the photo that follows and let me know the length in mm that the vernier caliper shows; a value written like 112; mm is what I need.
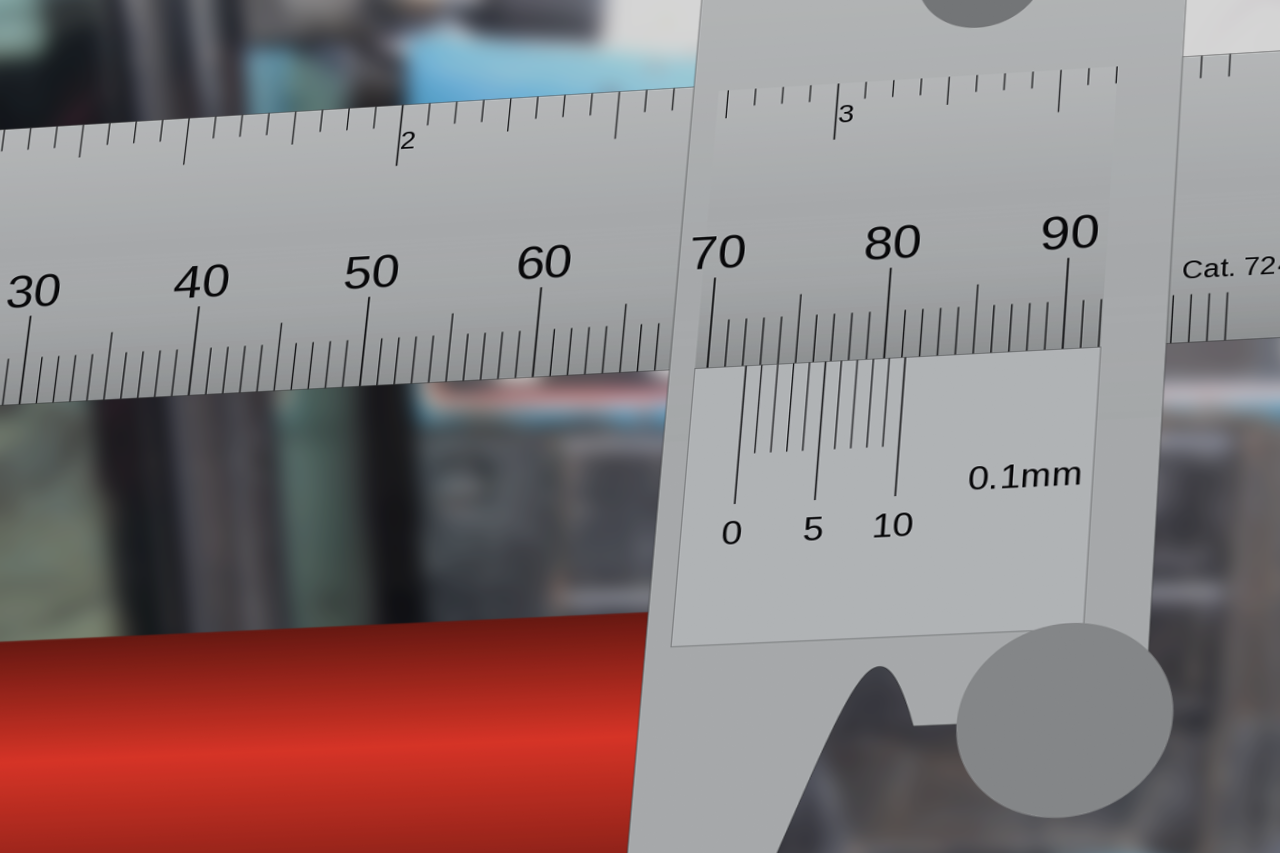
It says 72.2; mm
